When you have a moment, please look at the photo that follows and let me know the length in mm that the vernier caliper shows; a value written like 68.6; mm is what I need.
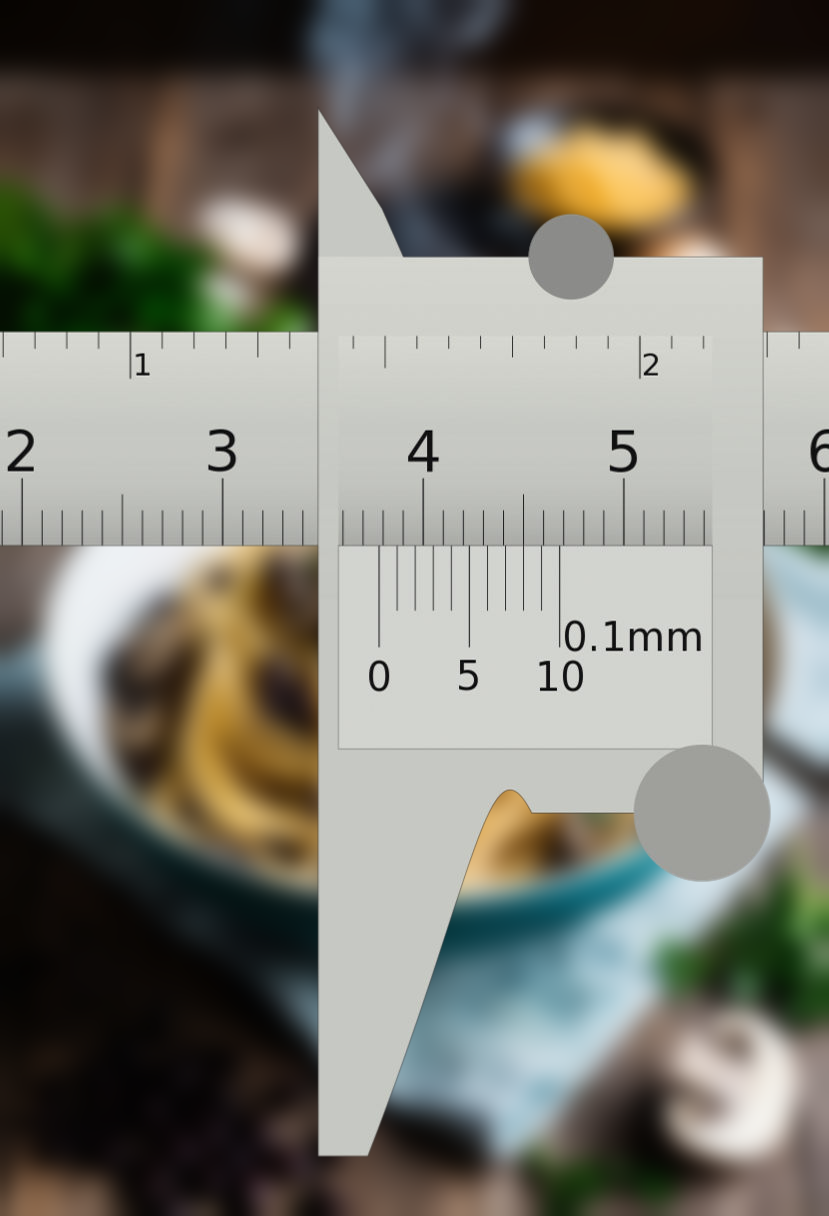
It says 37.8; mm
